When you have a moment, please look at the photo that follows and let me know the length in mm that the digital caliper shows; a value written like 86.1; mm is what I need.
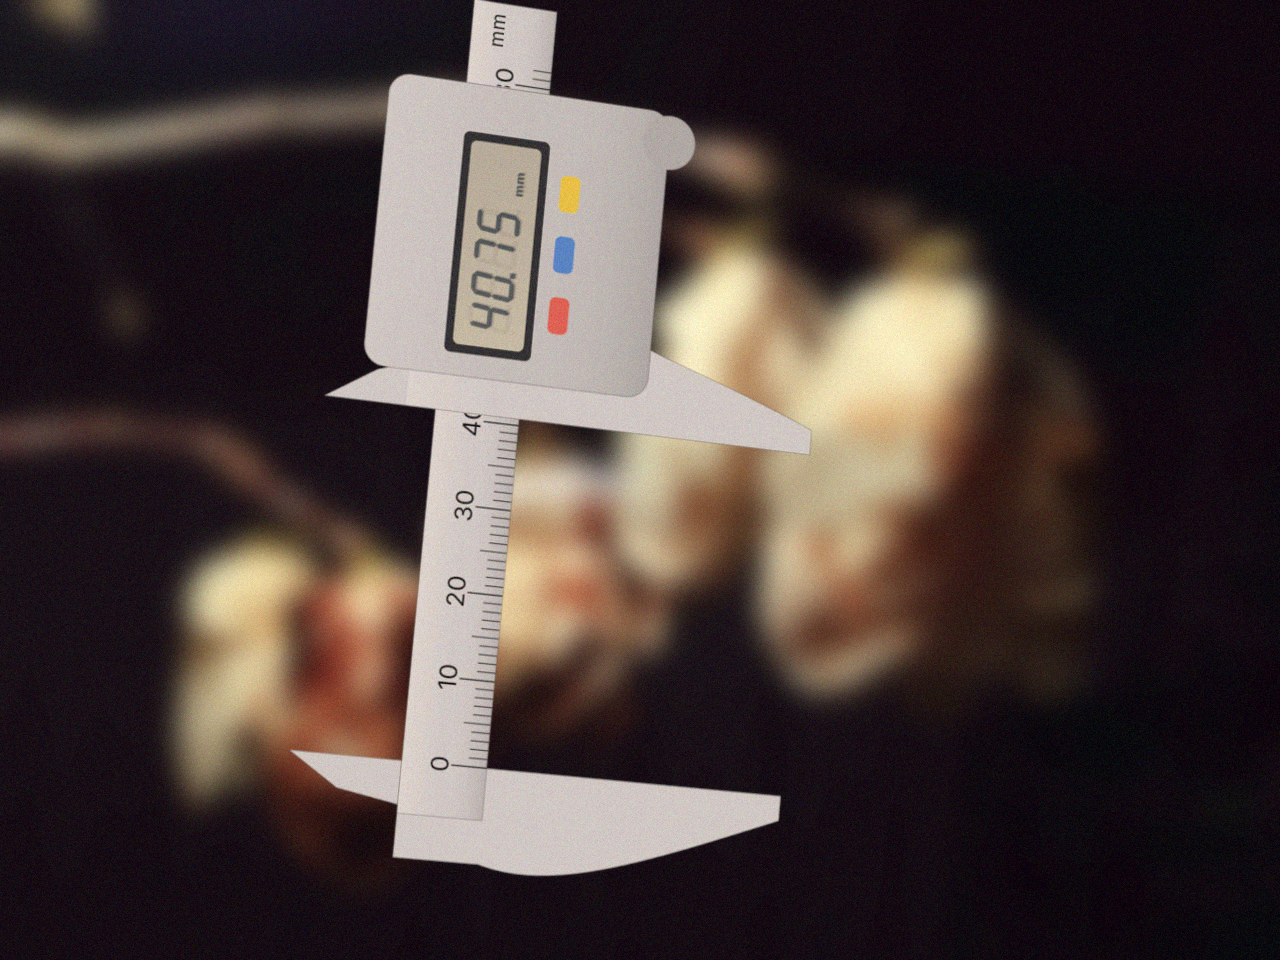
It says 40.75; mm
